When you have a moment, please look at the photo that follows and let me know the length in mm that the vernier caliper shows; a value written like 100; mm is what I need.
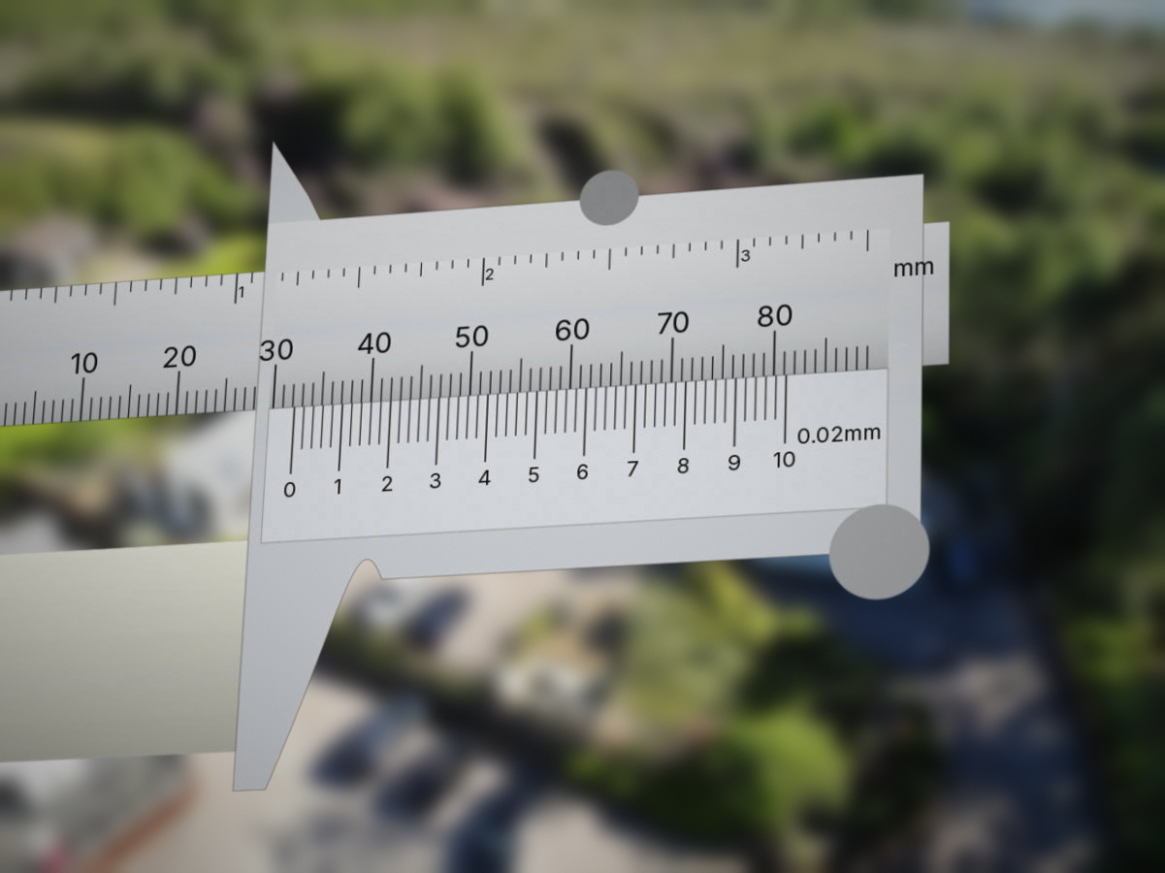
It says 32.2; mm
